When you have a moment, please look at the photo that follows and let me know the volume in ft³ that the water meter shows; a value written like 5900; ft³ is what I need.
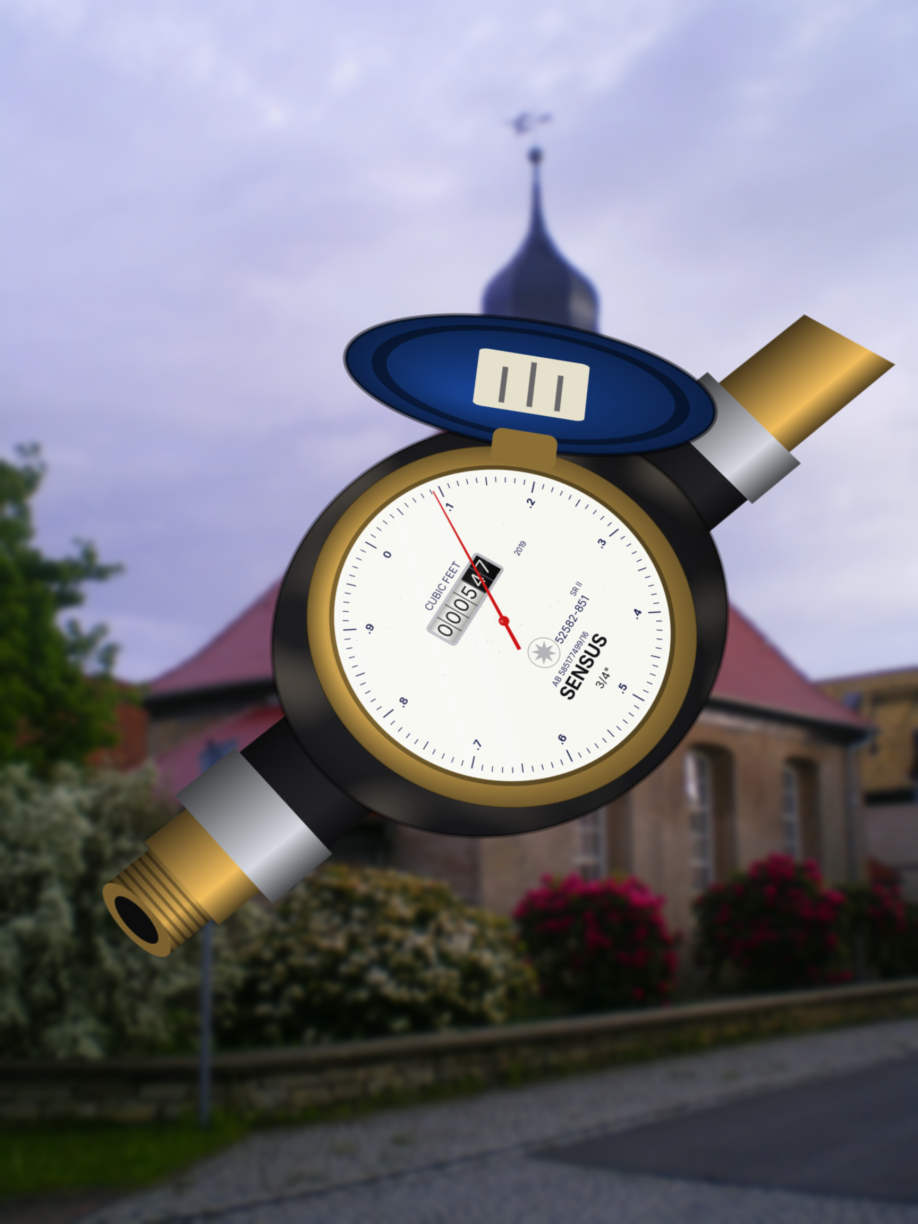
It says 547.09; ft³
